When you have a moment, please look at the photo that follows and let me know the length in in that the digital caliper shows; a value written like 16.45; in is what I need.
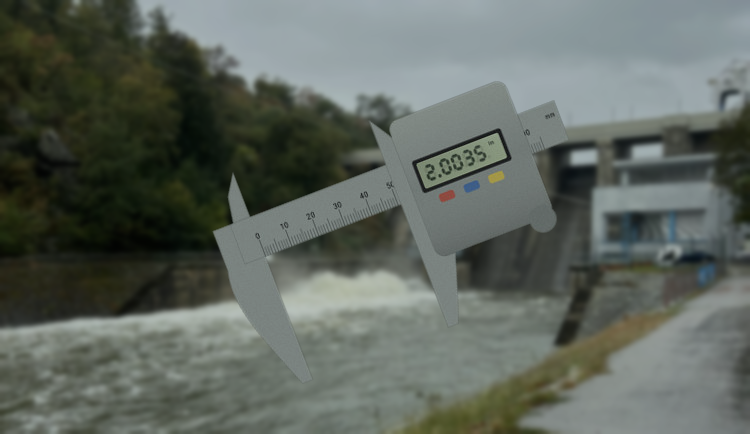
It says 2.0035; in
